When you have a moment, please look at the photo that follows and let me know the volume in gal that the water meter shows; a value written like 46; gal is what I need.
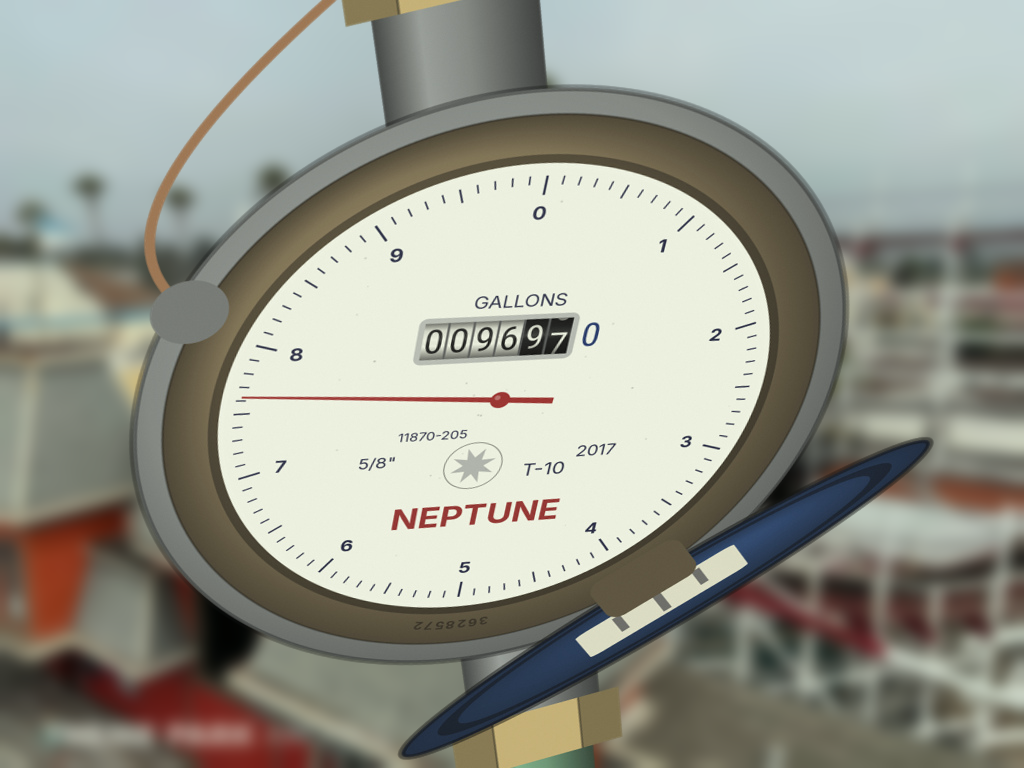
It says 96967.6; gal
